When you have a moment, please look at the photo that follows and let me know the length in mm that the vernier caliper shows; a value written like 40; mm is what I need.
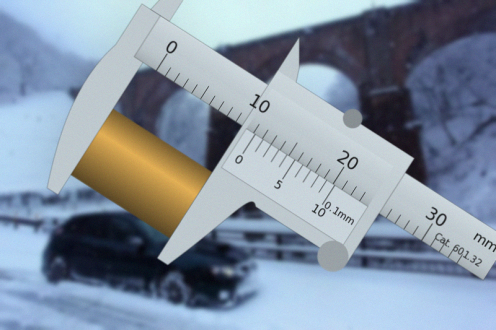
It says 11.2; mm
